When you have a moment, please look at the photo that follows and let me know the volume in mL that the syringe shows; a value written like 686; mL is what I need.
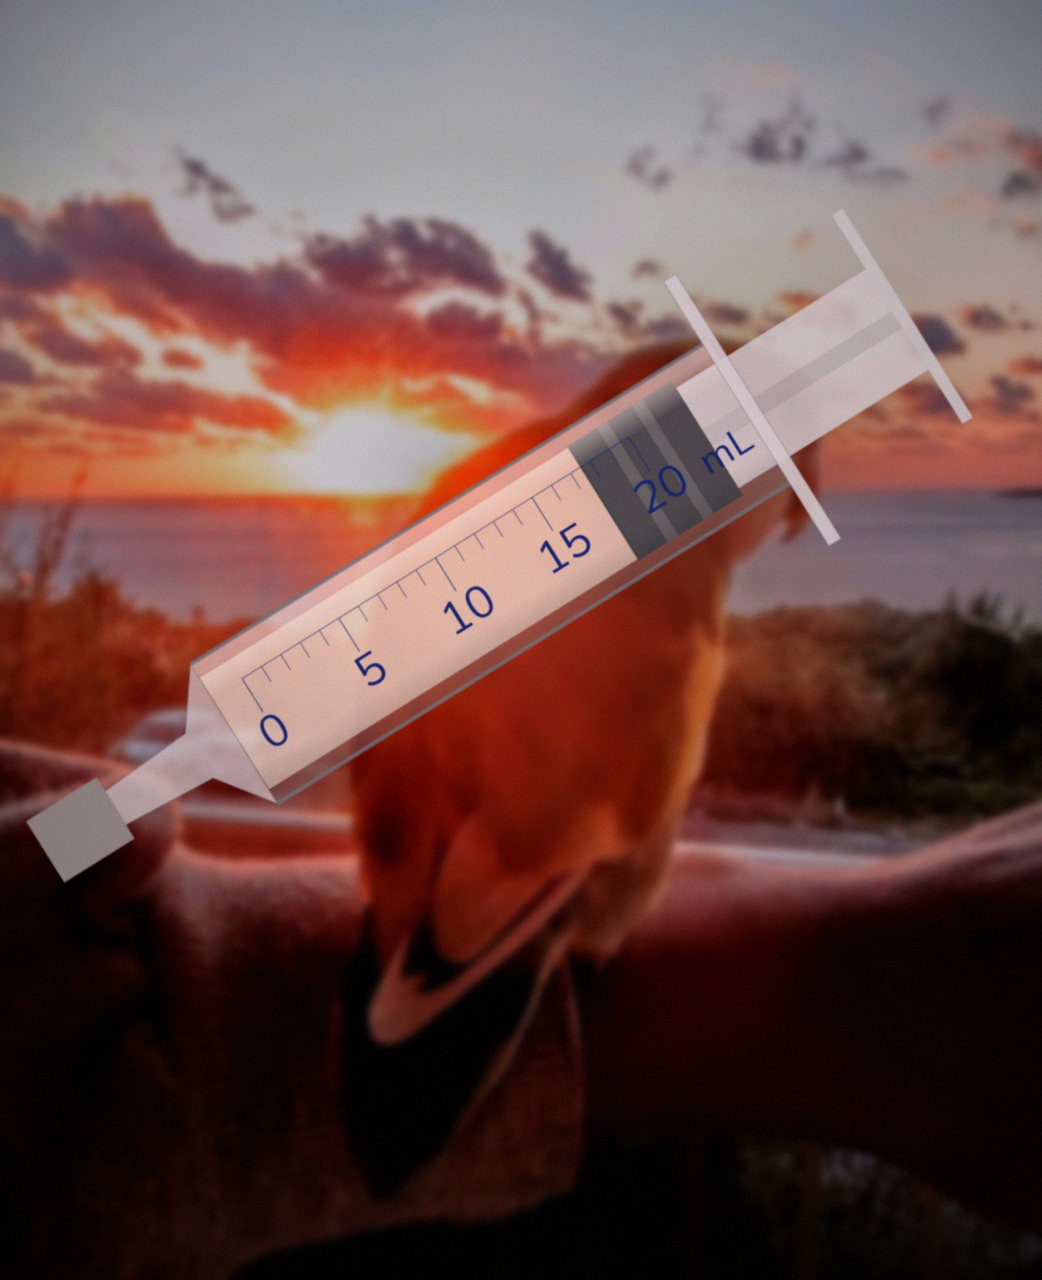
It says 17.5; mL
